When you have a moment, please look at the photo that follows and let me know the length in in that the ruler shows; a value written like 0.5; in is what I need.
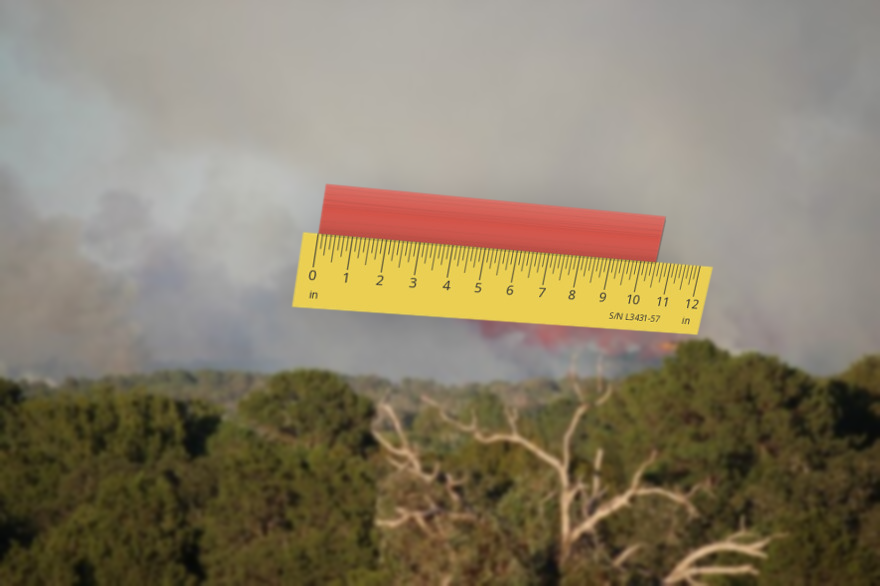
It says 10.5; in
